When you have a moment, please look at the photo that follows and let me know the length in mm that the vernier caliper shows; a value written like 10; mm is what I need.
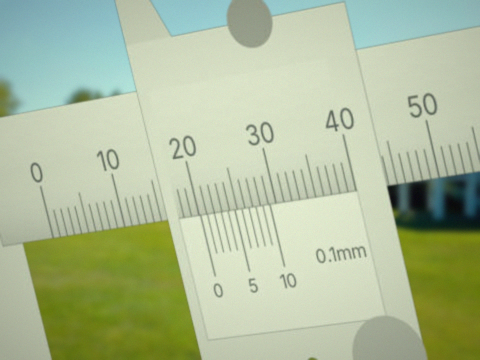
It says 20.2; mm
